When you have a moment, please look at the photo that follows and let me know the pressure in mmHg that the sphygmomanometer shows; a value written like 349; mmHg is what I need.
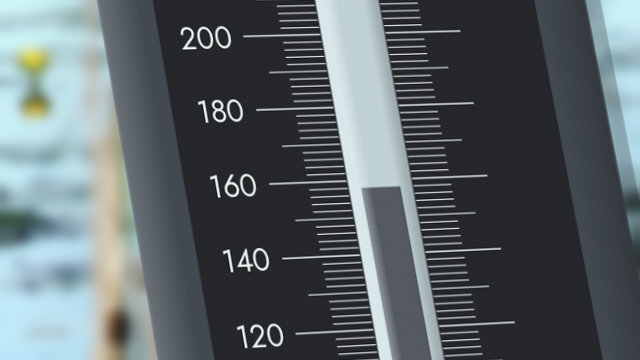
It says 158; mmHg
